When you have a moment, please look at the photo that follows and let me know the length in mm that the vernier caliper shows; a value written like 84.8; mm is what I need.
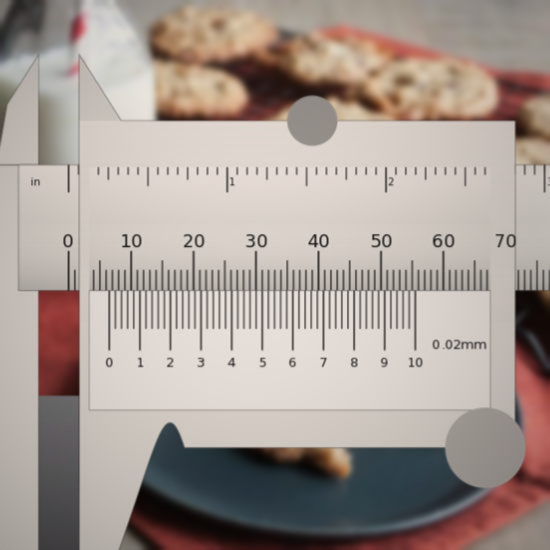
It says 6.5; mm
